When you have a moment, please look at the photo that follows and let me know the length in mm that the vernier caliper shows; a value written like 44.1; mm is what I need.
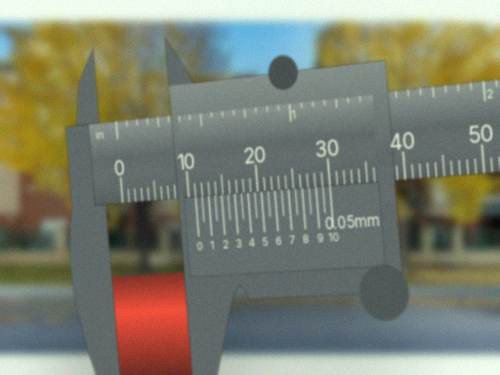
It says 11.0; mm
